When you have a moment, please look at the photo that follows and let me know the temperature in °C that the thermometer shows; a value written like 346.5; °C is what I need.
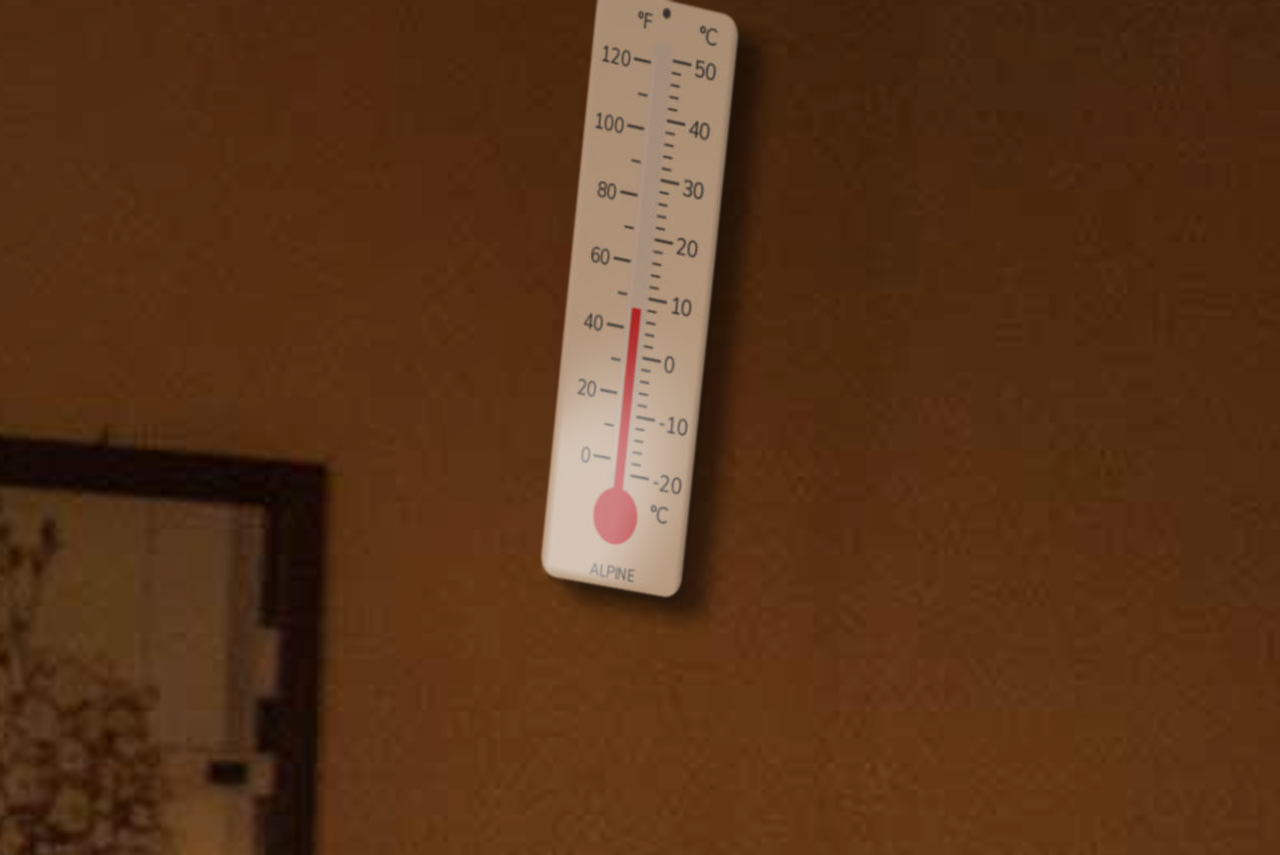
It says 8; °C
